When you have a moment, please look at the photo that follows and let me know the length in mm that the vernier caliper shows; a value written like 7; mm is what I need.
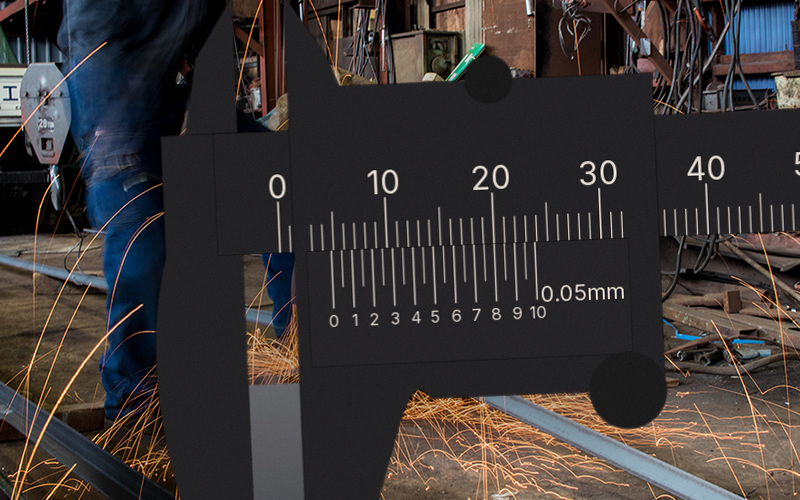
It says 4.8; mm
